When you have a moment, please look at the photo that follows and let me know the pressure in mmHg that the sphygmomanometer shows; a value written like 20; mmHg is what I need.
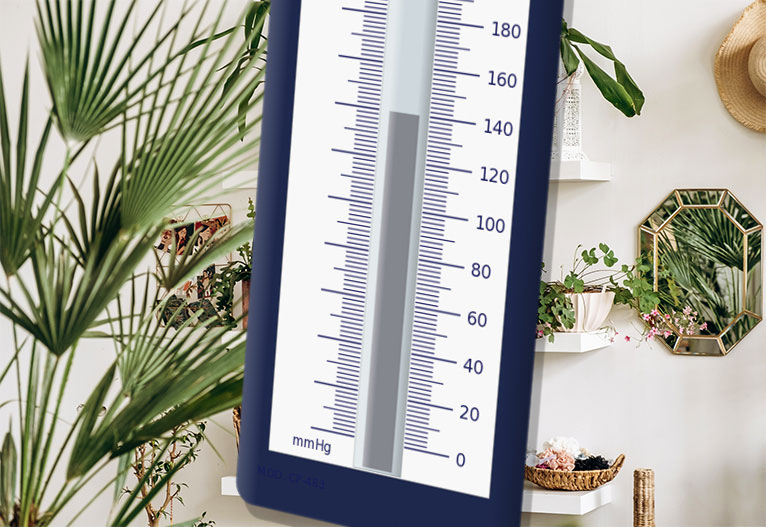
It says 140; mmHg
